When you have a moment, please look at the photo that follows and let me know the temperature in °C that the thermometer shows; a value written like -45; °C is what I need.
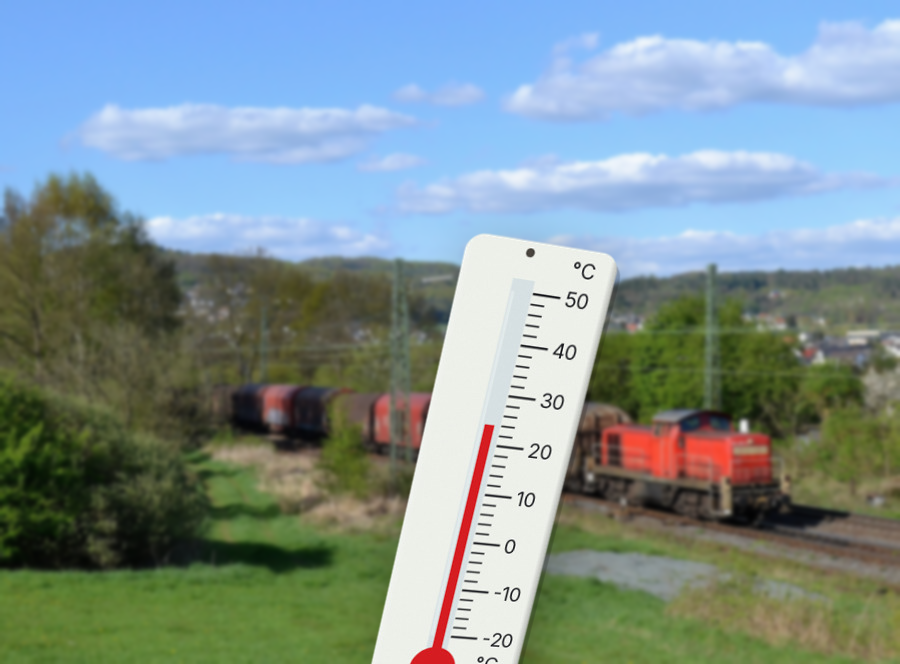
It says 24; °C
